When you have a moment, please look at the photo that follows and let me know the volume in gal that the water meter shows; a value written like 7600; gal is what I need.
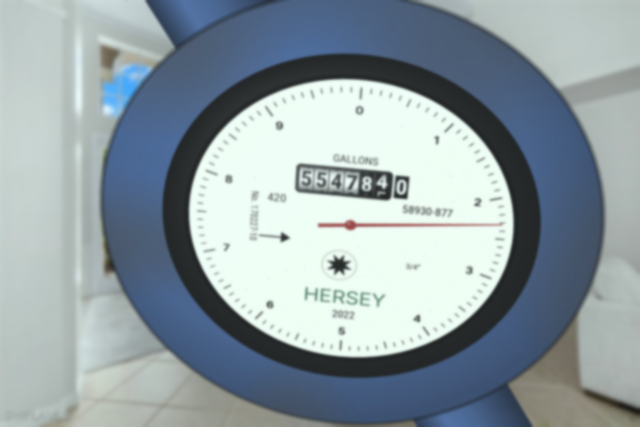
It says 5547842.3; gal
